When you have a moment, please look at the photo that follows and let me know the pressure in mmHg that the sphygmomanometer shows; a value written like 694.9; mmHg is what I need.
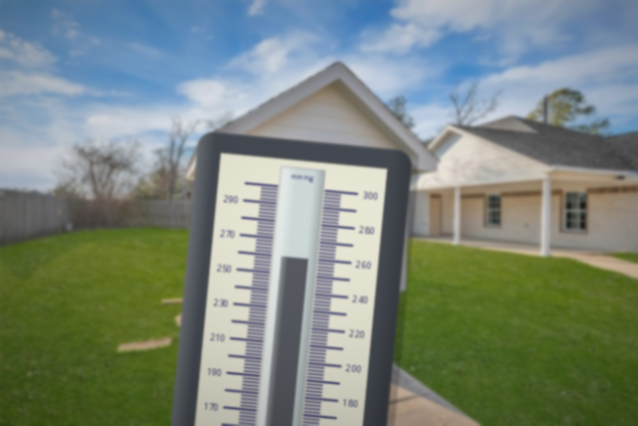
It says 260; mmHg
